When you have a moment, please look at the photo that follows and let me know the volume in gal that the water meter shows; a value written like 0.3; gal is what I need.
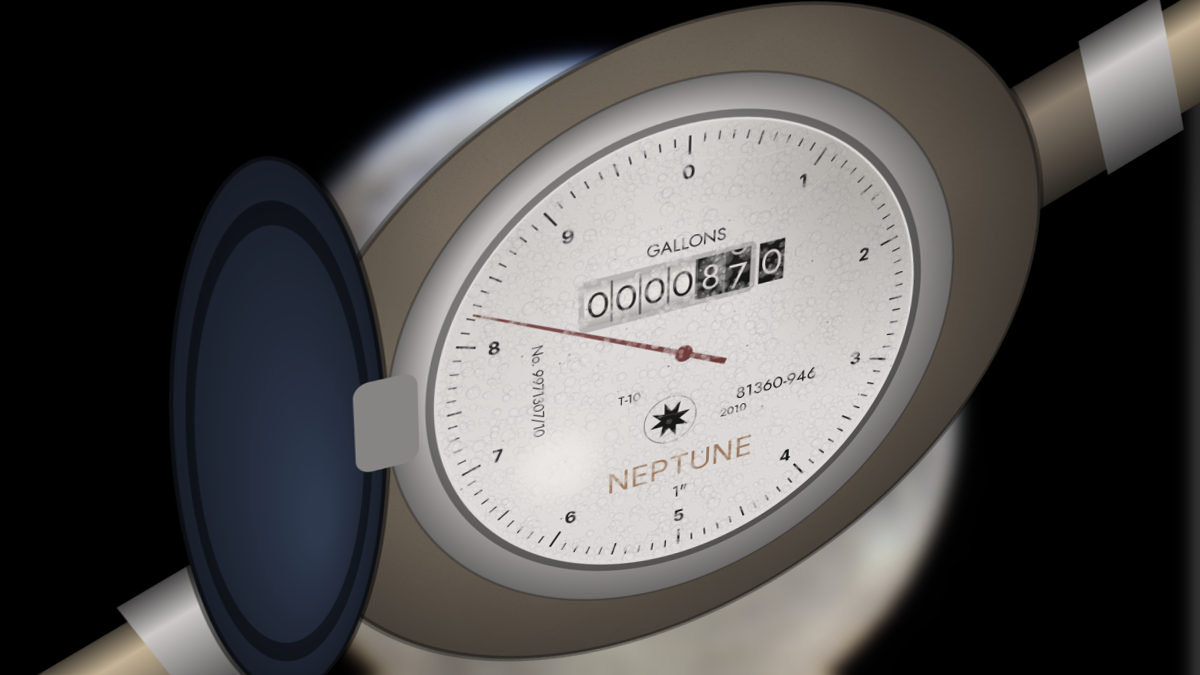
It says 868.2; gal
